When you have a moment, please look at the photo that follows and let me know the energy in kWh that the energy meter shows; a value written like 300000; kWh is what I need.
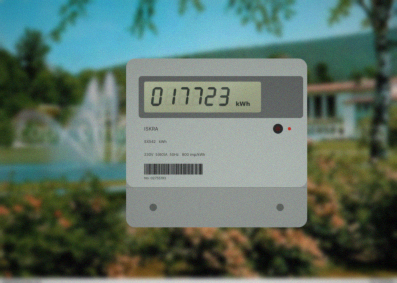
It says 17723; kWh
